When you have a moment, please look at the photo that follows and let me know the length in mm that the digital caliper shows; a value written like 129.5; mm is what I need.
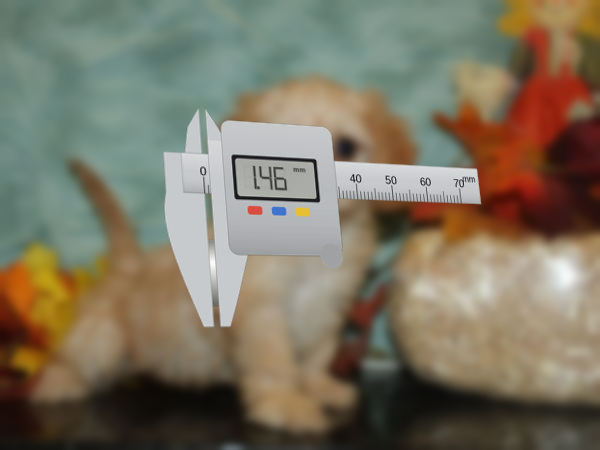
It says 1.46; mm
